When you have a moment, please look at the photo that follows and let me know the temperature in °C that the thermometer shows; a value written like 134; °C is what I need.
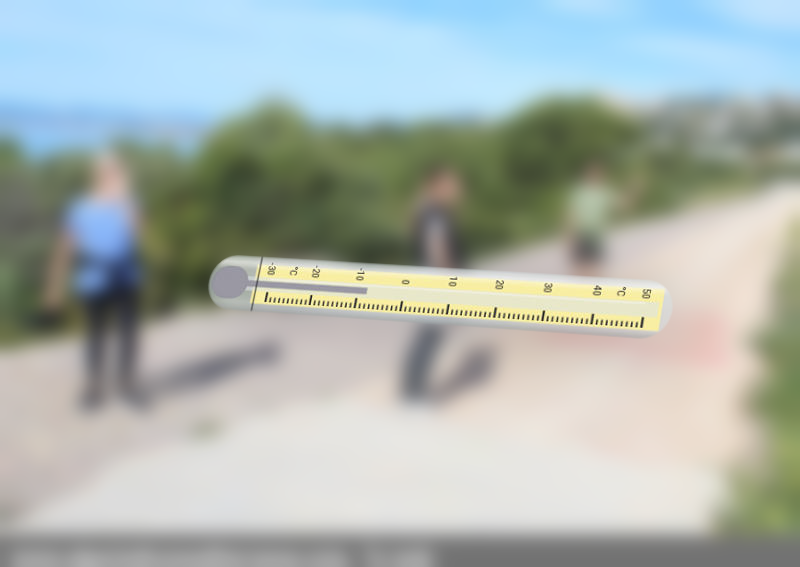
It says -8; °C
